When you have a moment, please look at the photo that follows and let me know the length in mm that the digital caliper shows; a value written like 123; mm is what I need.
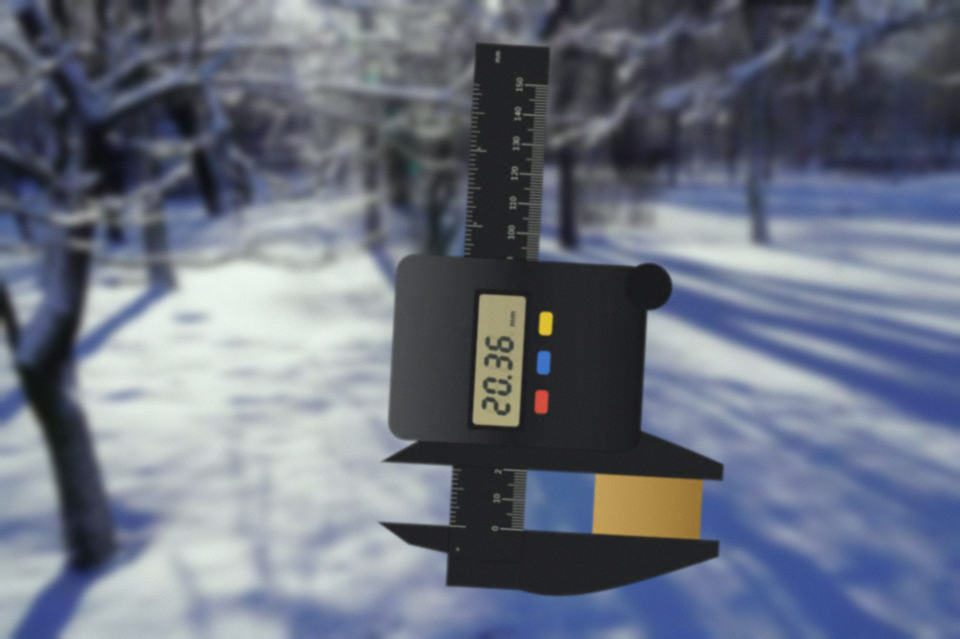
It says 20.36; mm
